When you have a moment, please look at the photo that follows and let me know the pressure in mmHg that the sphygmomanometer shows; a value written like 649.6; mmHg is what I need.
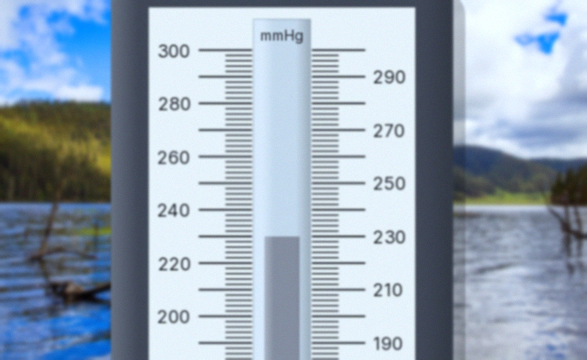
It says 230; mmHg
